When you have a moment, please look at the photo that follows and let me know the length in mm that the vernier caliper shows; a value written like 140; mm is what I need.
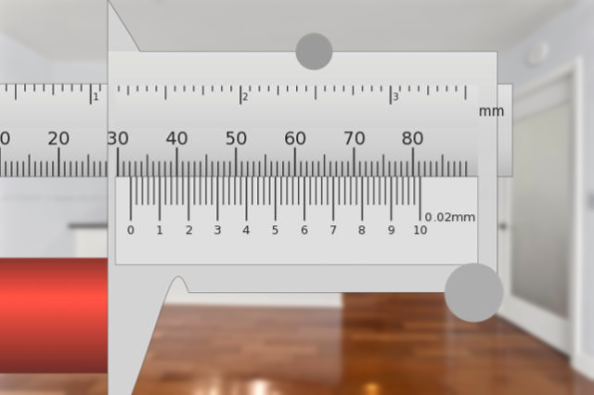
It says 32.2; mm
